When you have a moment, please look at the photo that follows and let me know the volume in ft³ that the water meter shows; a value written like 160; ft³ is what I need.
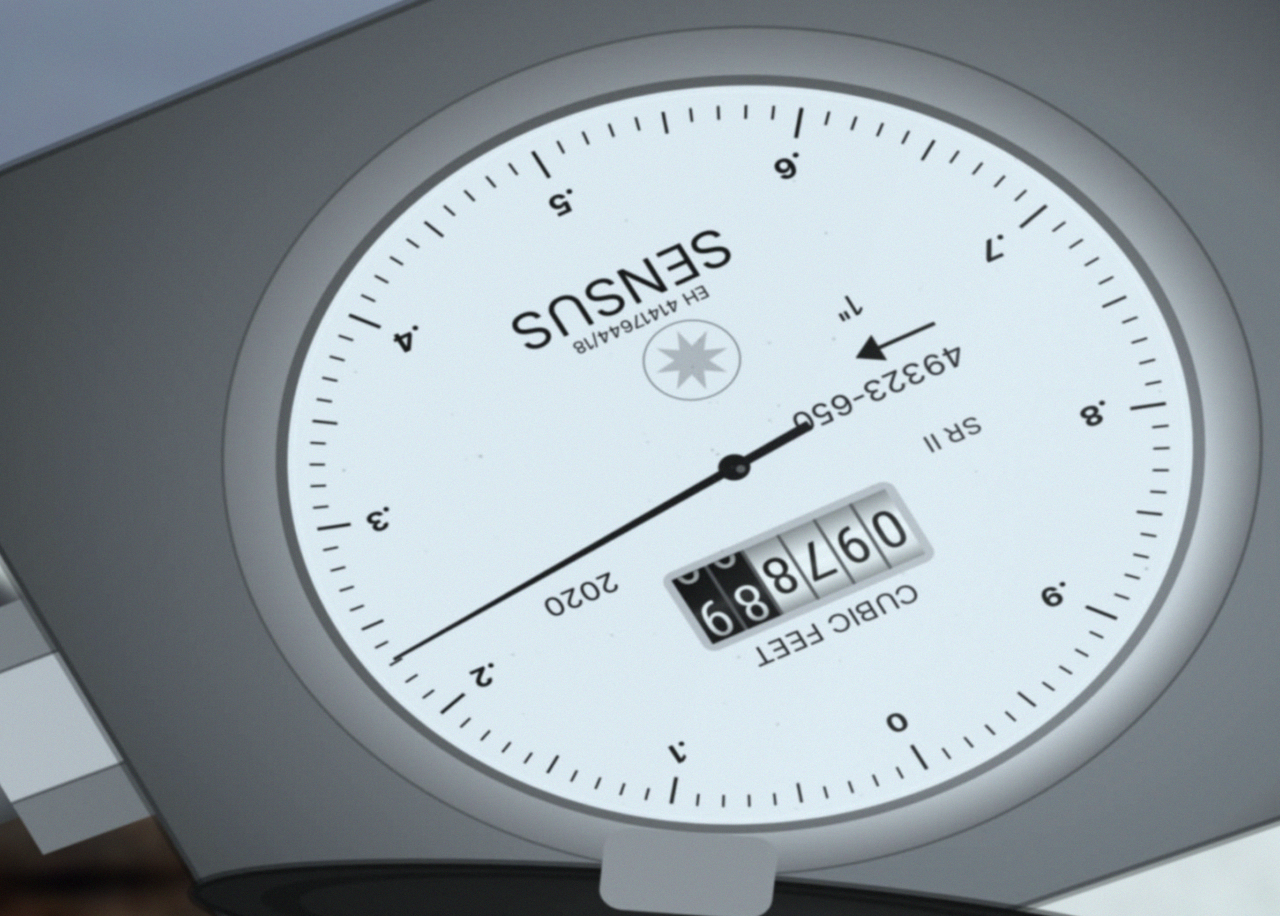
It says 97889.23; ft³
